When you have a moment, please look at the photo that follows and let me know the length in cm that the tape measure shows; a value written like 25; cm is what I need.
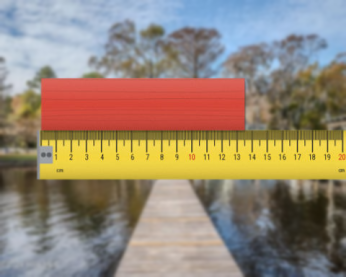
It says 13.5; cm
